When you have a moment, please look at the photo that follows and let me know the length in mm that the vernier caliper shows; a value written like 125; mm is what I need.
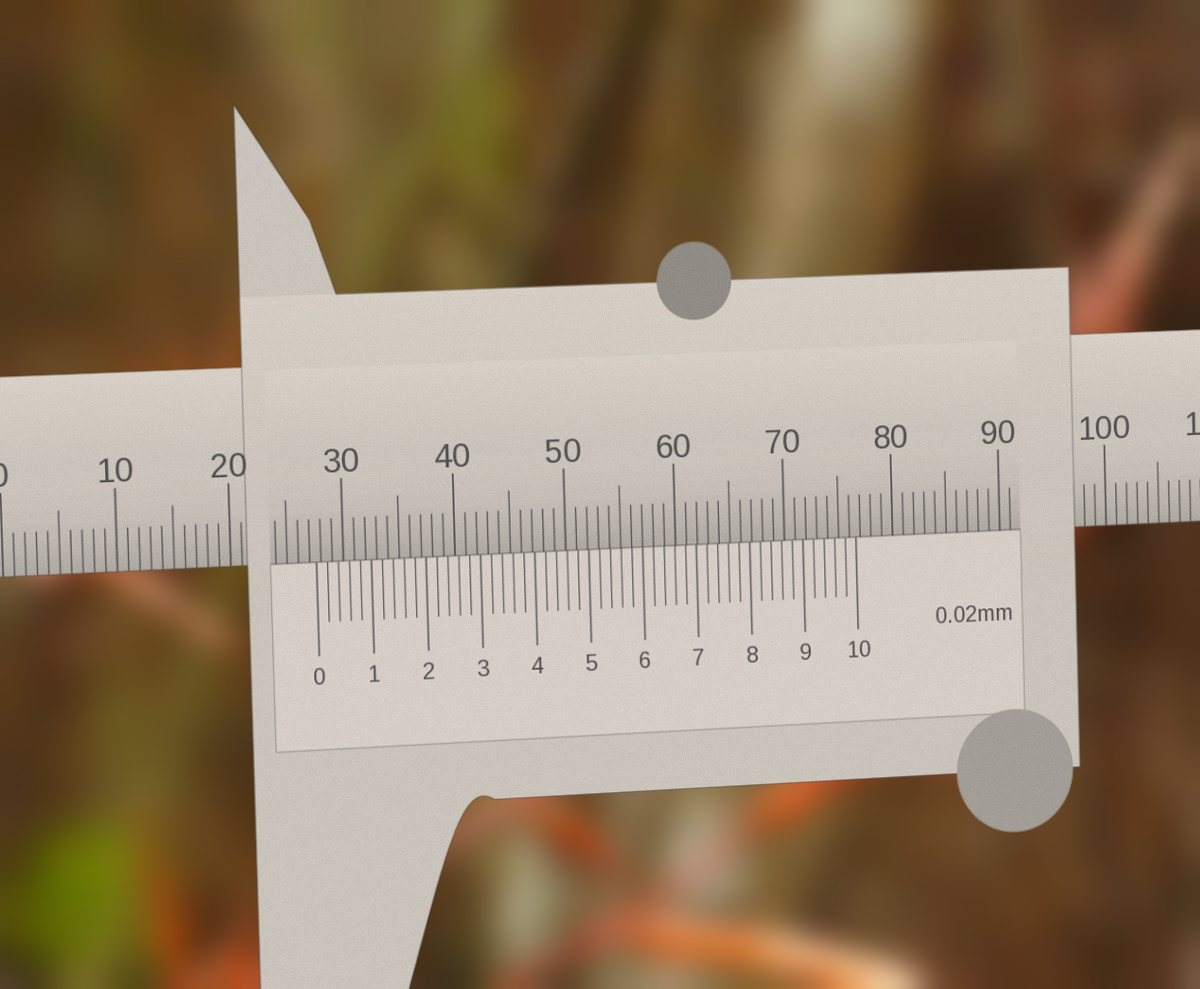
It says 27.6; mm
